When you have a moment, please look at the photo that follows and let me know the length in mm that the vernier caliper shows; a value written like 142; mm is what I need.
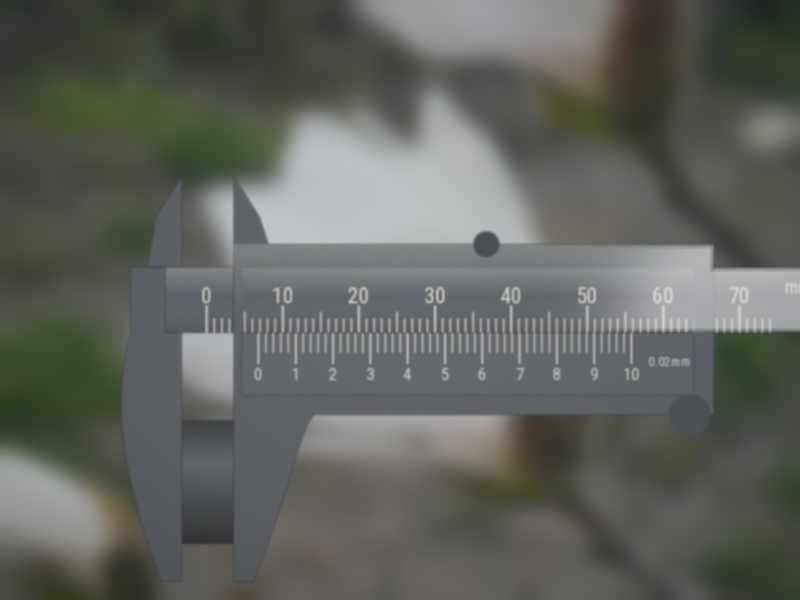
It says 6.8; mm
